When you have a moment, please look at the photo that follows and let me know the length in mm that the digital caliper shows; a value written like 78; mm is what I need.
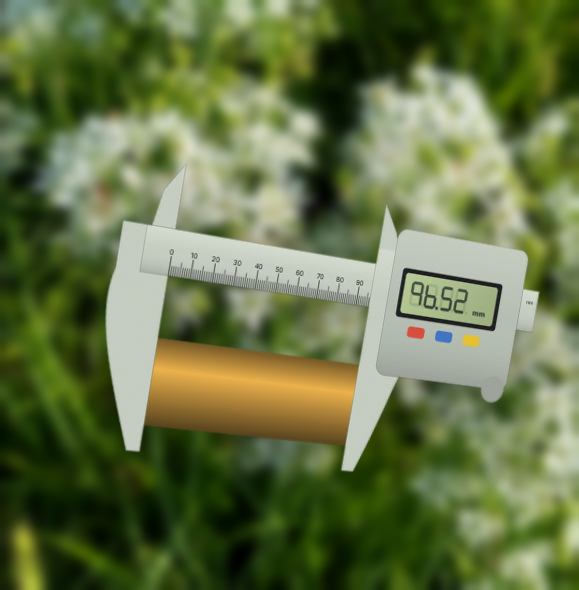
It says 96.52; mm
